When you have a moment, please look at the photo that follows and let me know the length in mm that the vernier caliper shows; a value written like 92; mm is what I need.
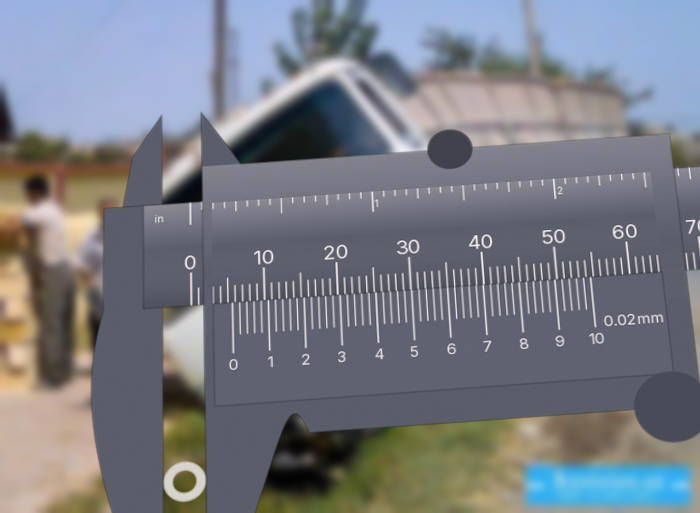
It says 5.6; mm
